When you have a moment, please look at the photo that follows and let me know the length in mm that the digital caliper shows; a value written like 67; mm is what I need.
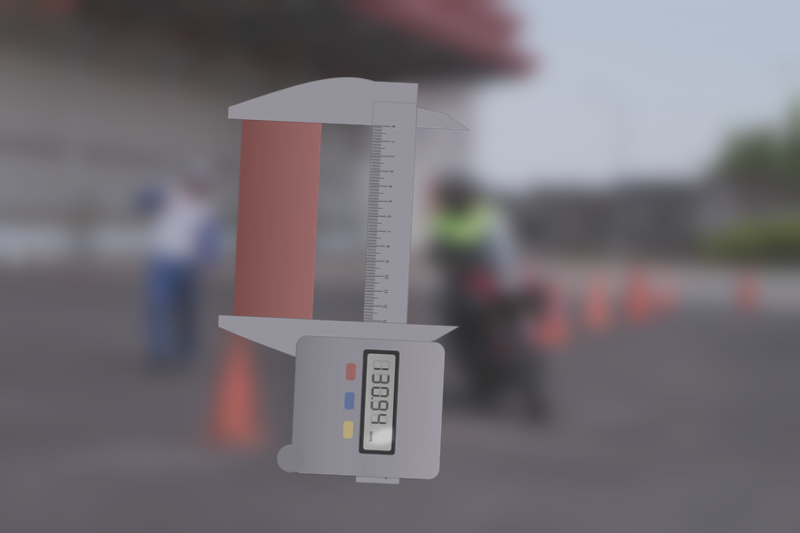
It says 130.94; mm
